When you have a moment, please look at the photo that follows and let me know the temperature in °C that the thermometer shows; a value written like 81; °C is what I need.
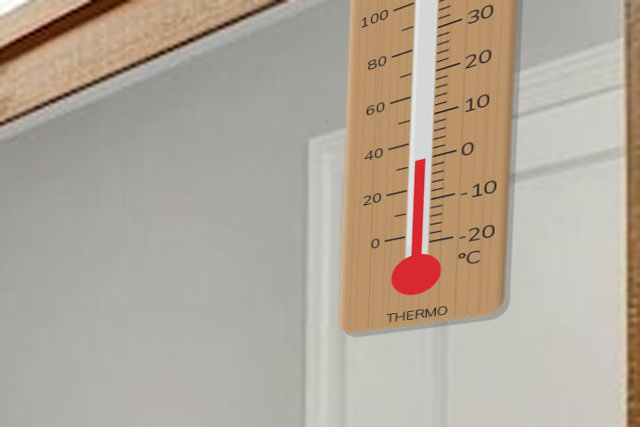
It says 0; °C
